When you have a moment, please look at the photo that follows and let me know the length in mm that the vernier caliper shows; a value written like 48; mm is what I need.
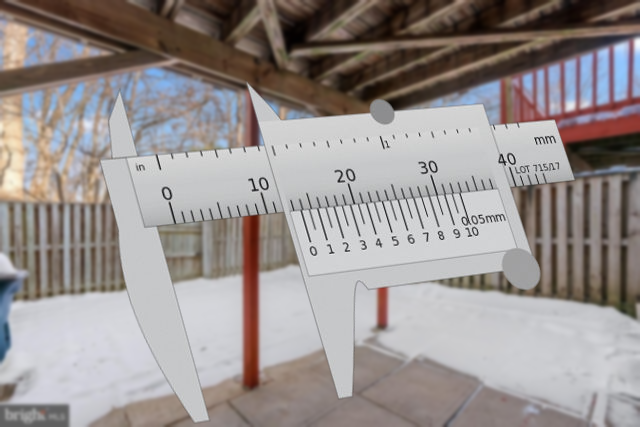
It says 13.8; mm
